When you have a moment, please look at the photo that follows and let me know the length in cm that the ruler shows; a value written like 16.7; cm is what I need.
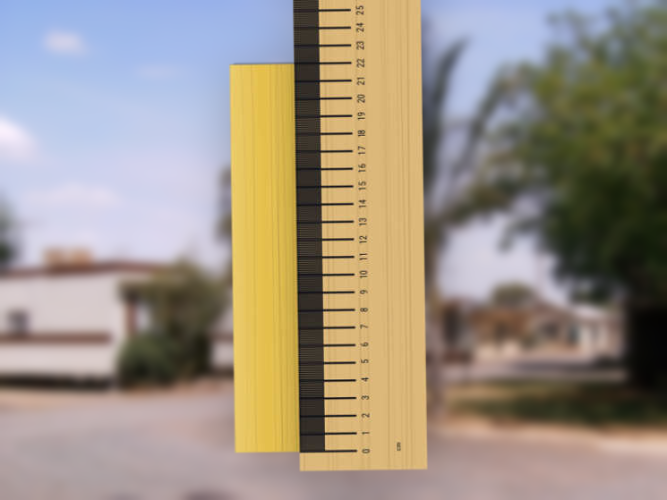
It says 22; cm
